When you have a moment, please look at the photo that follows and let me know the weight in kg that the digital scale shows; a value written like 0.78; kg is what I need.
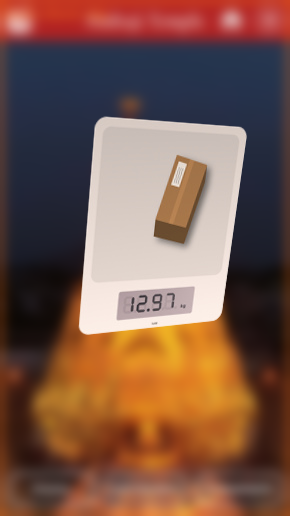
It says 12.97; kg
